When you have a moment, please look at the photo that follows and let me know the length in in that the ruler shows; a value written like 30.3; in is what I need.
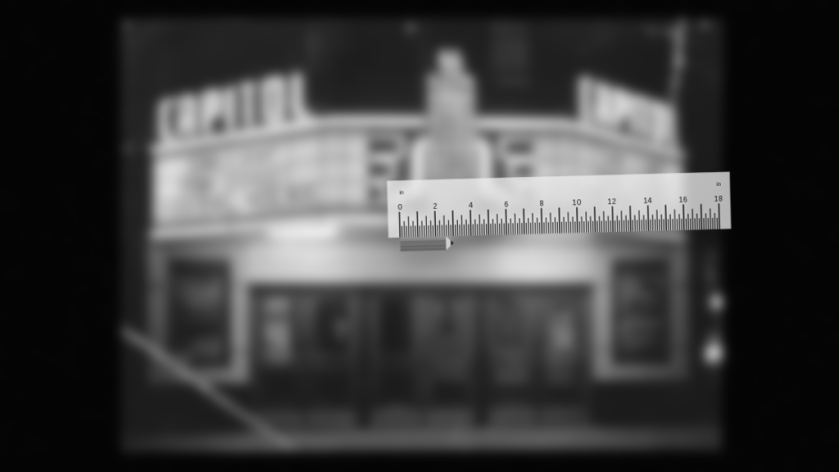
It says 3; in
